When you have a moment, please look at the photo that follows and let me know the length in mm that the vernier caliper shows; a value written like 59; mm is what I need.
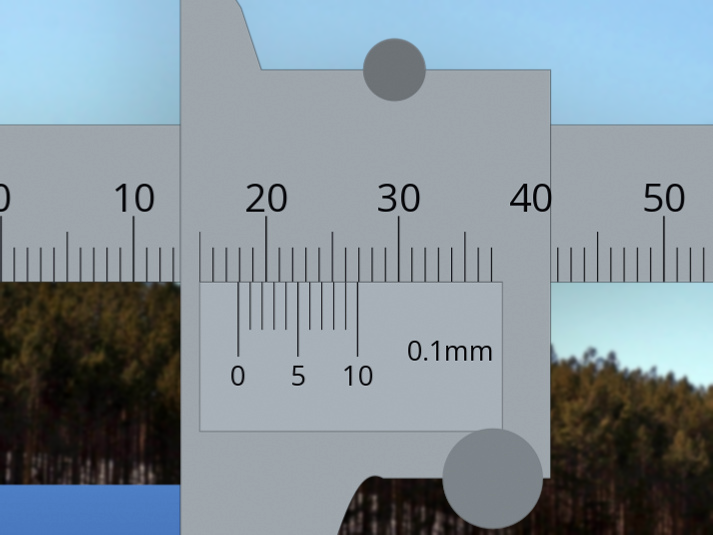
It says 17.9; mm
